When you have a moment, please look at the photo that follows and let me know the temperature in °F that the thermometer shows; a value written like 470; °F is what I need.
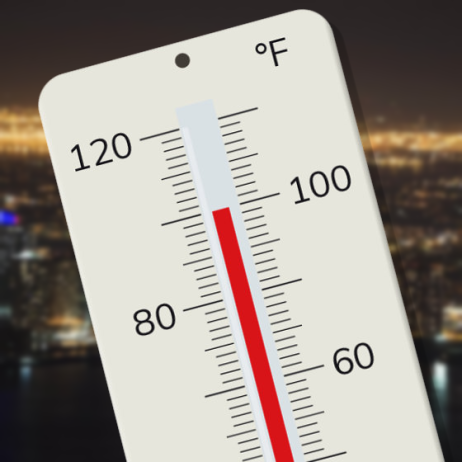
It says 100; °F
